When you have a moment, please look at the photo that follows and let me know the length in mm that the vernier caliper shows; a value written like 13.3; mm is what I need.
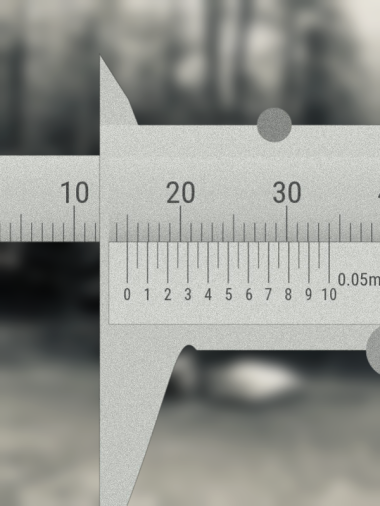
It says 15.0; mm
